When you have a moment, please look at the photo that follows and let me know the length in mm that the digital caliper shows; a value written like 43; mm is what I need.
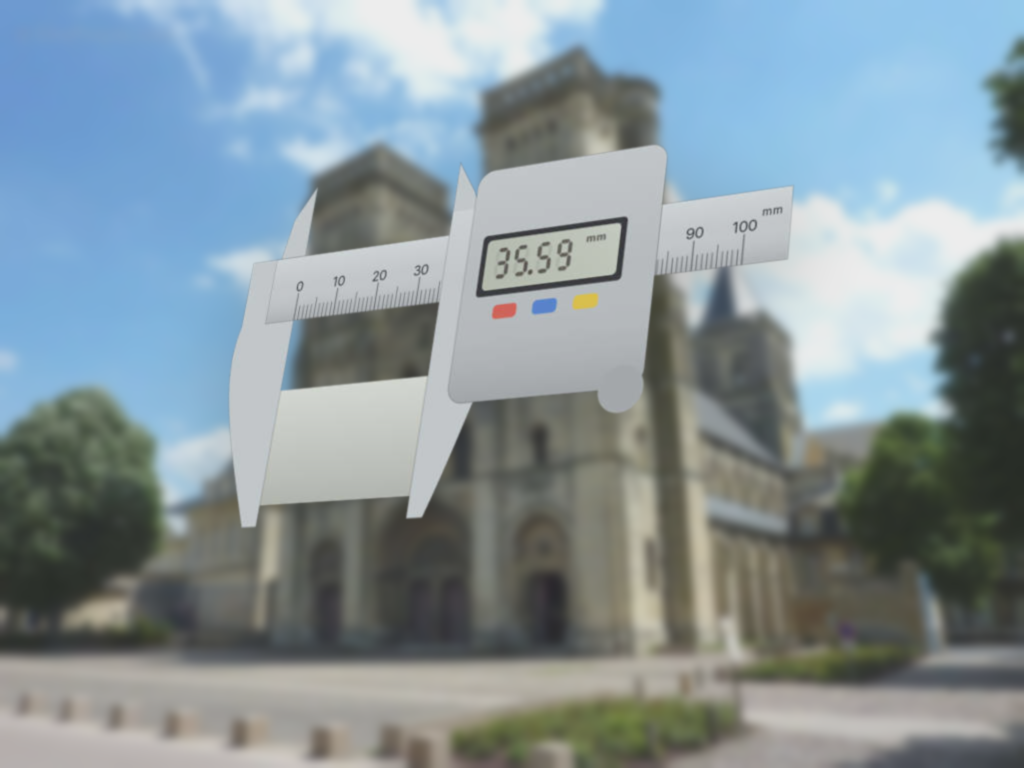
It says 35.59; mm
